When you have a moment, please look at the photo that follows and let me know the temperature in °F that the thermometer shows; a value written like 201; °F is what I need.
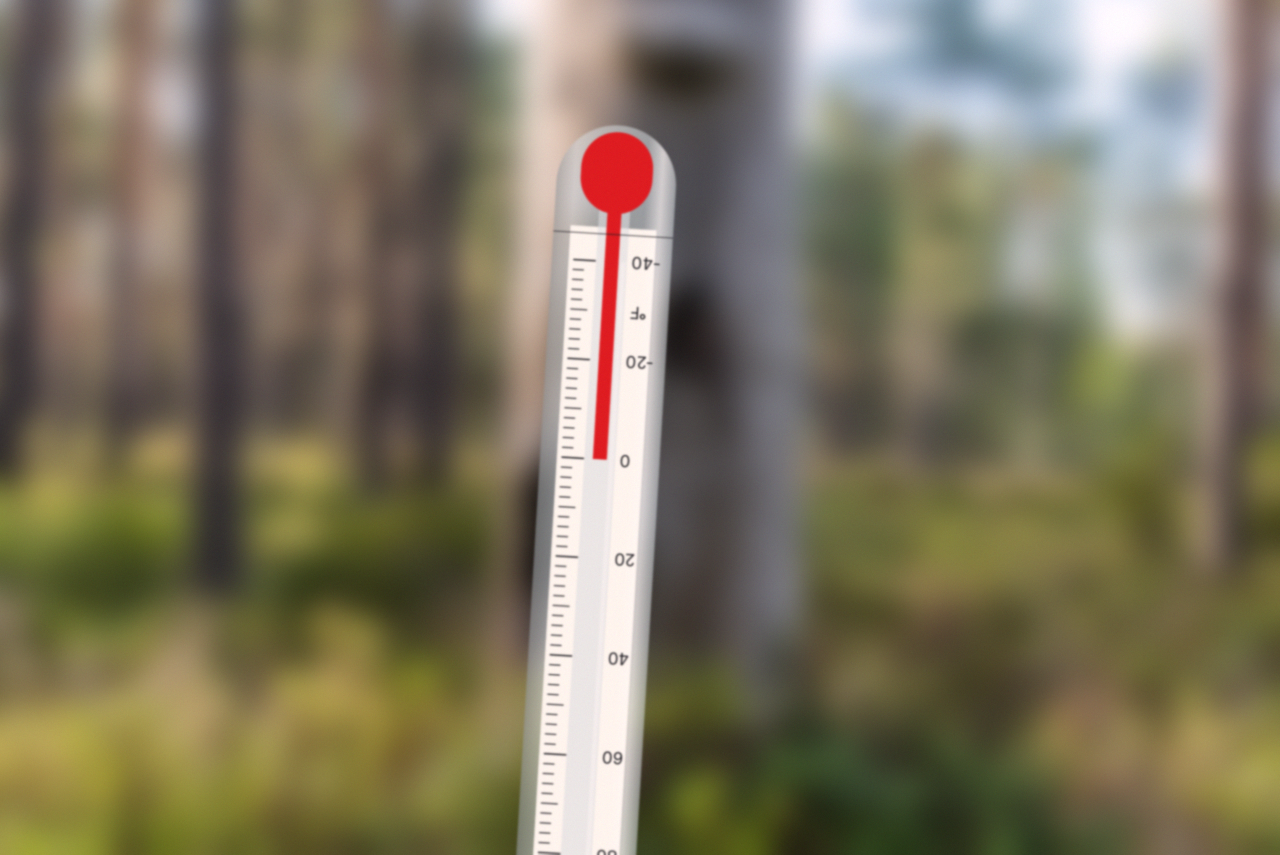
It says 0; °F
